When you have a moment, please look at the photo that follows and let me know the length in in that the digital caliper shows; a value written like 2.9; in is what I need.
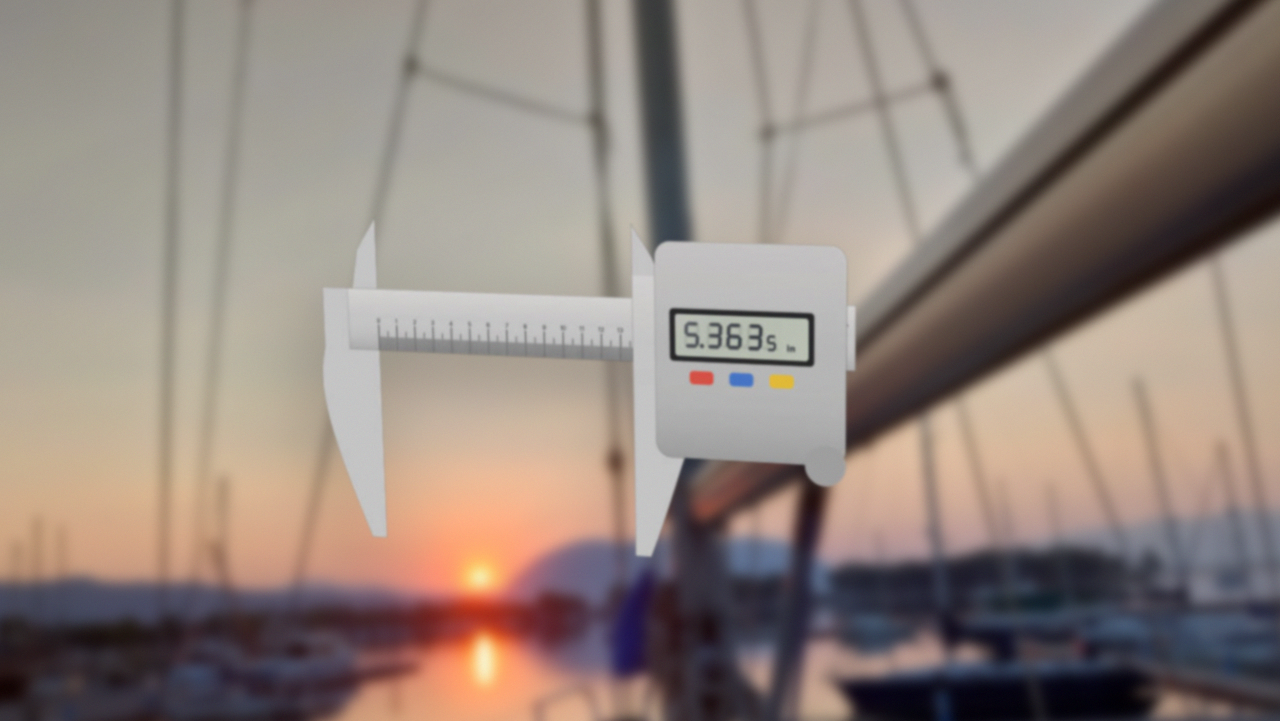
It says 5.3635; in
